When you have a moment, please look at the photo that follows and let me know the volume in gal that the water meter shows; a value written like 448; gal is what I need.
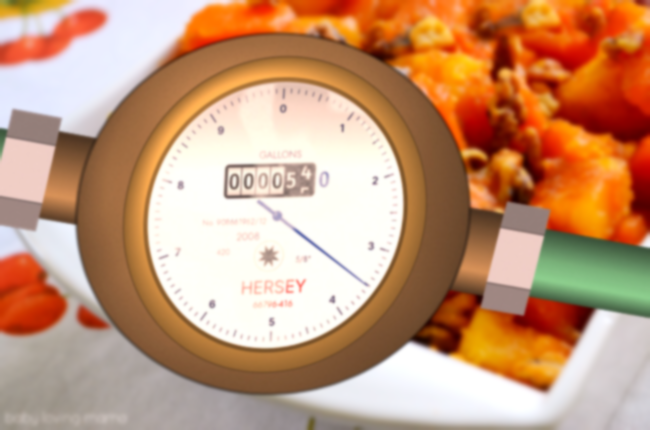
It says 543.5; gal
